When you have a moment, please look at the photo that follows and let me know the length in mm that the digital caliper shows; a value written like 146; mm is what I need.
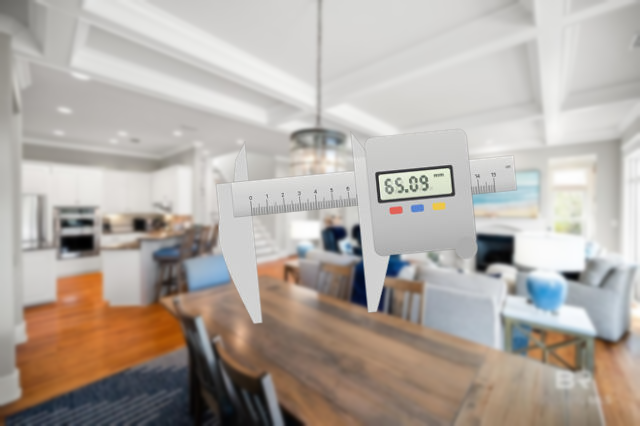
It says 65.09; mm
